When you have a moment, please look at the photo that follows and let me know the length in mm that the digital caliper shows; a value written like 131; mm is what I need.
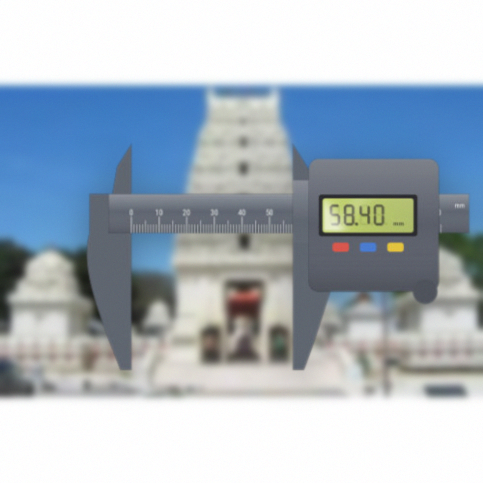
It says 58.40; mm
